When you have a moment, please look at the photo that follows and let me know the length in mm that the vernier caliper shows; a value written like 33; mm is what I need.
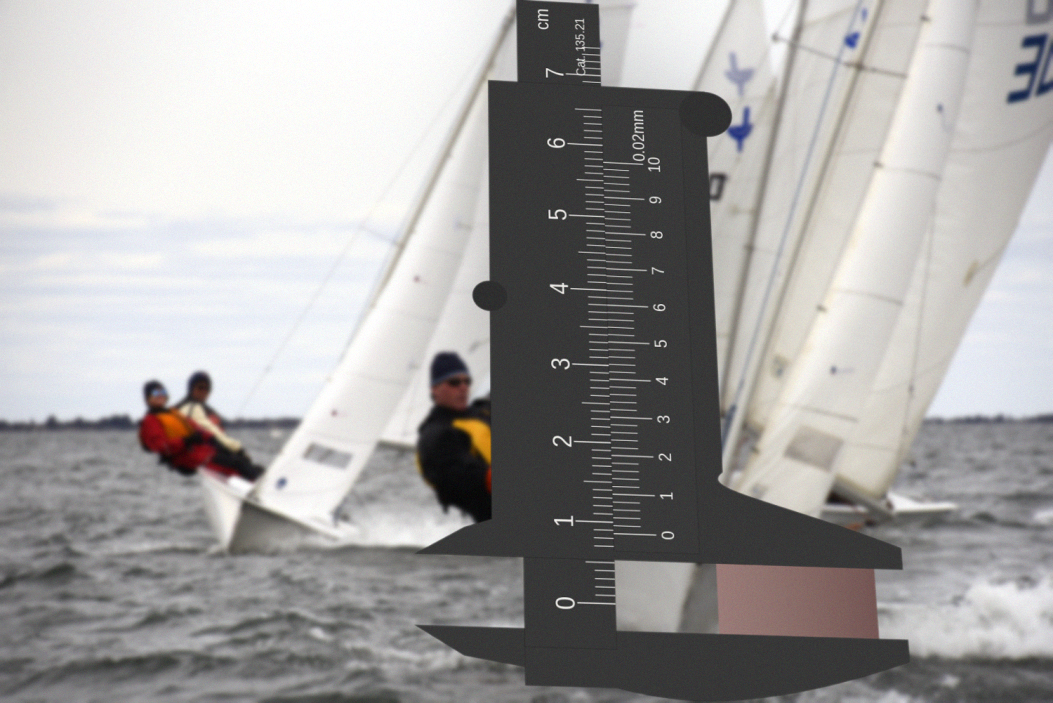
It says 8.6; mm
